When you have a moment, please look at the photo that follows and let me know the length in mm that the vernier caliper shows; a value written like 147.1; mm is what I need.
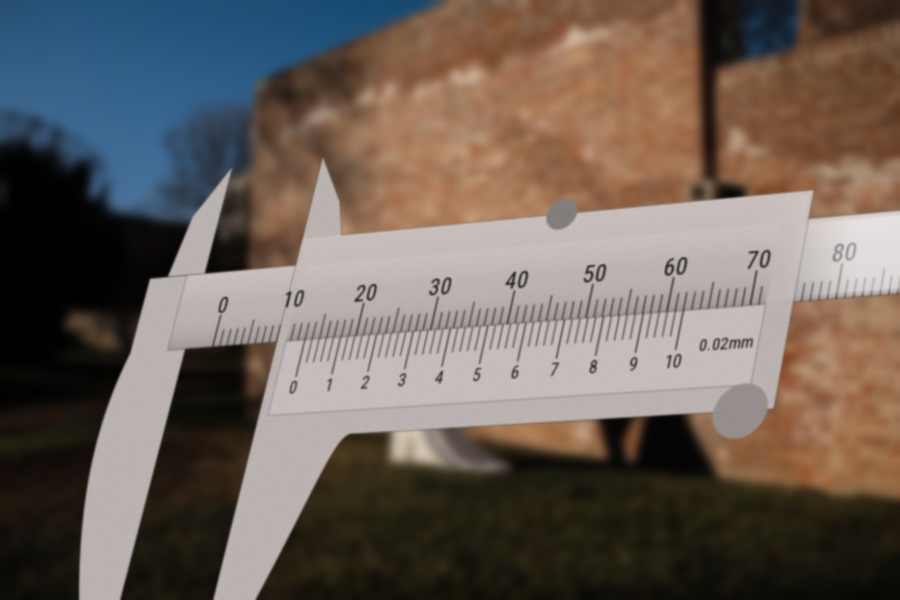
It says 13.0; mm
